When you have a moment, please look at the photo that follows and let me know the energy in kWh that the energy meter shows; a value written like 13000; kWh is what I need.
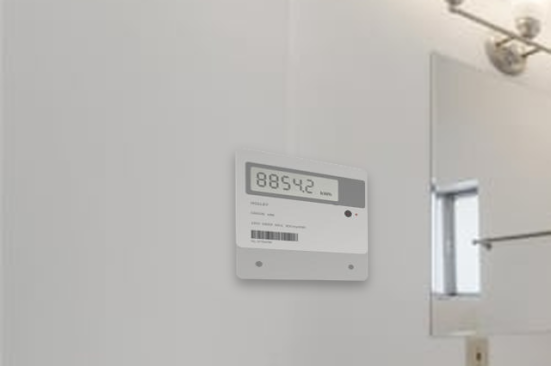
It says 8854.2; kWh
